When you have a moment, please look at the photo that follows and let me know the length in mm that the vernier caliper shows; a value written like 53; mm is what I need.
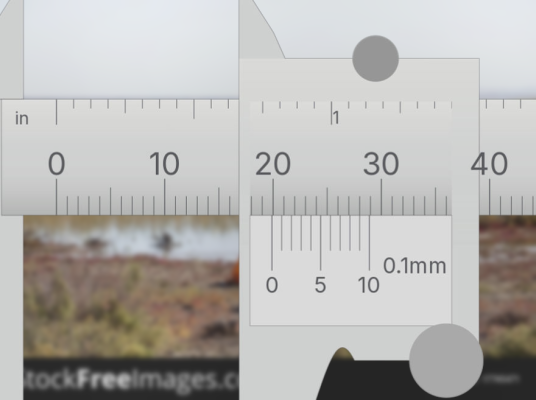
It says 19.9; mm
